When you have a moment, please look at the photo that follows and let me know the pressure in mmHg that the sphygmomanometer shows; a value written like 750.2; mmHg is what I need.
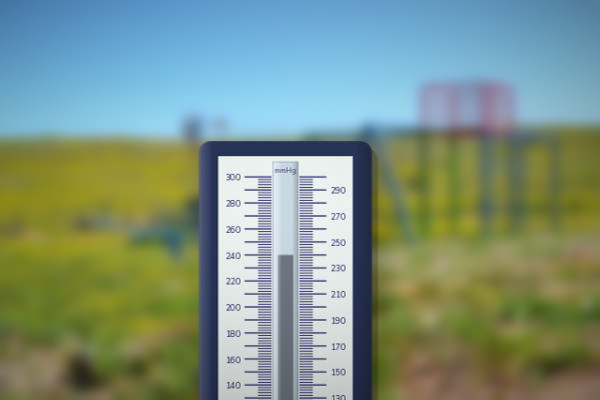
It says 240; mmHg
